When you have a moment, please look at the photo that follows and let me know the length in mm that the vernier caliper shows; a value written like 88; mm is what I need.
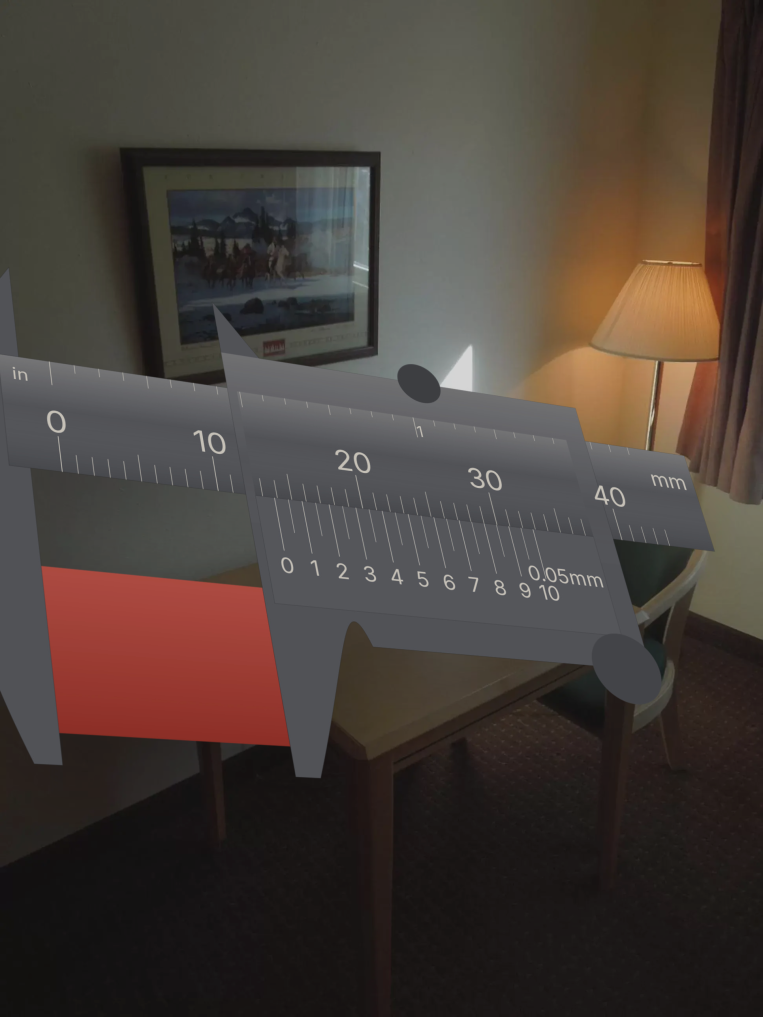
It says 13.8; mm
